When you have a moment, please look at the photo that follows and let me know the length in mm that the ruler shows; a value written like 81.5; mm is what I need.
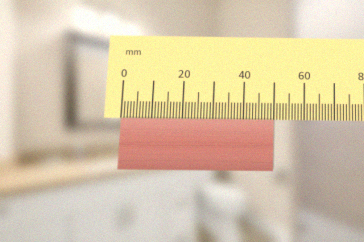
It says 50; mm
